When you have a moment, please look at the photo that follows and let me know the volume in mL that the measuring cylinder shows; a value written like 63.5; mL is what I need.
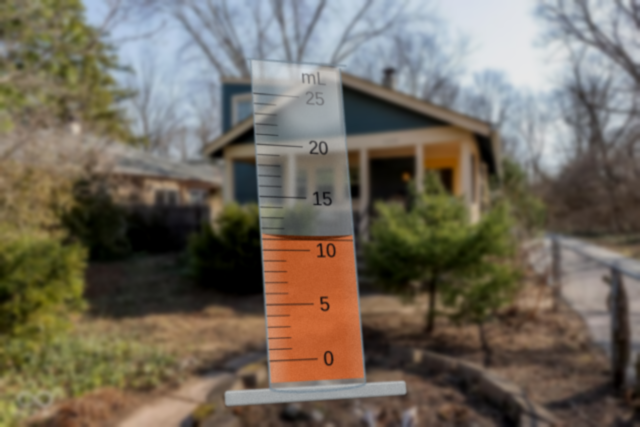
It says 11; mL
